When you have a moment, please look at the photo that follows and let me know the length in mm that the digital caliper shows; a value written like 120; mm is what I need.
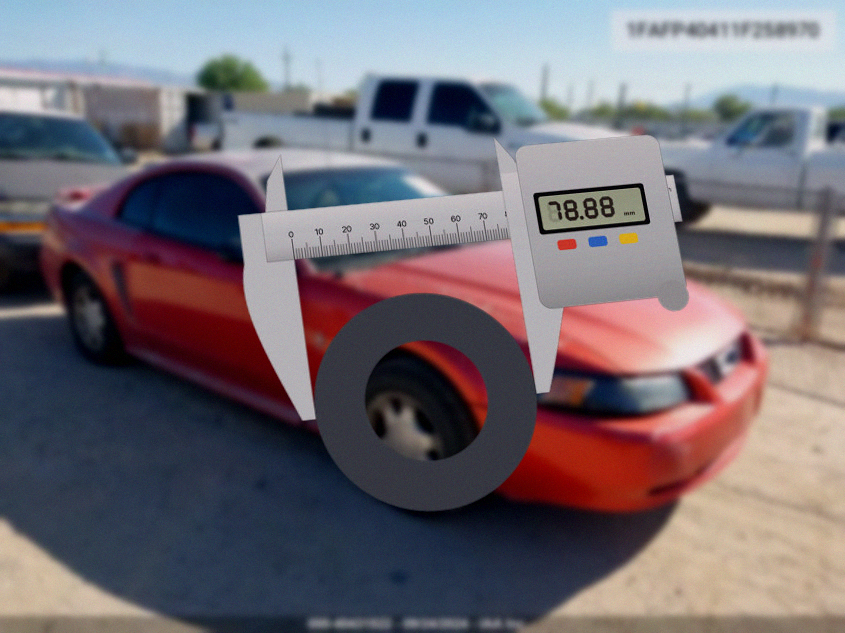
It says 78.88; mm
